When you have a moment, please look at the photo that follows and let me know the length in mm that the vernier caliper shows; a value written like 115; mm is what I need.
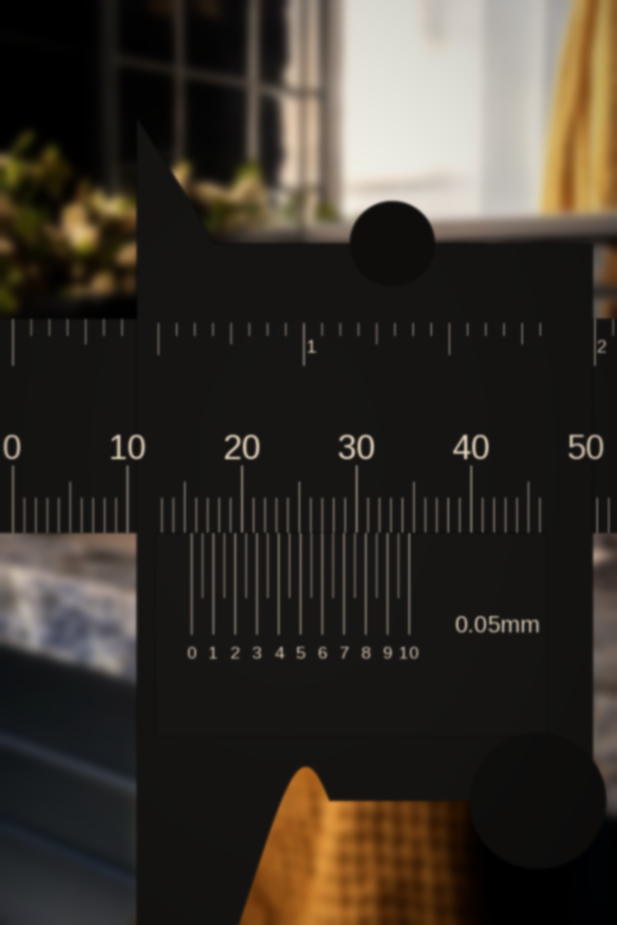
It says 15.6; mm
